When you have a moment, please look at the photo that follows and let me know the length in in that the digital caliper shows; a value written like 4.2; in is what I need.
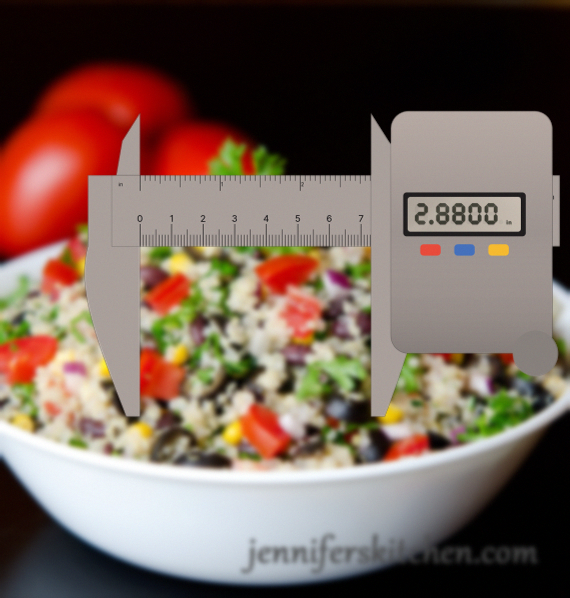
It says 2.8800; in
